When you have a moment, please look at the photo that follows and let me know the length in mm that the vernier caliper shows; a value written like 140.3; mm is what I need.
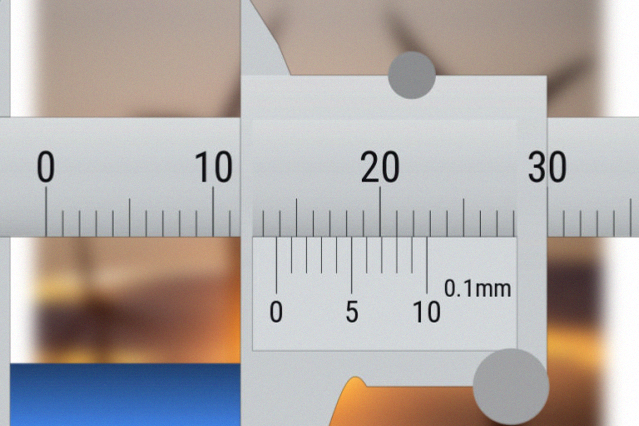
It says 13.8; mm
